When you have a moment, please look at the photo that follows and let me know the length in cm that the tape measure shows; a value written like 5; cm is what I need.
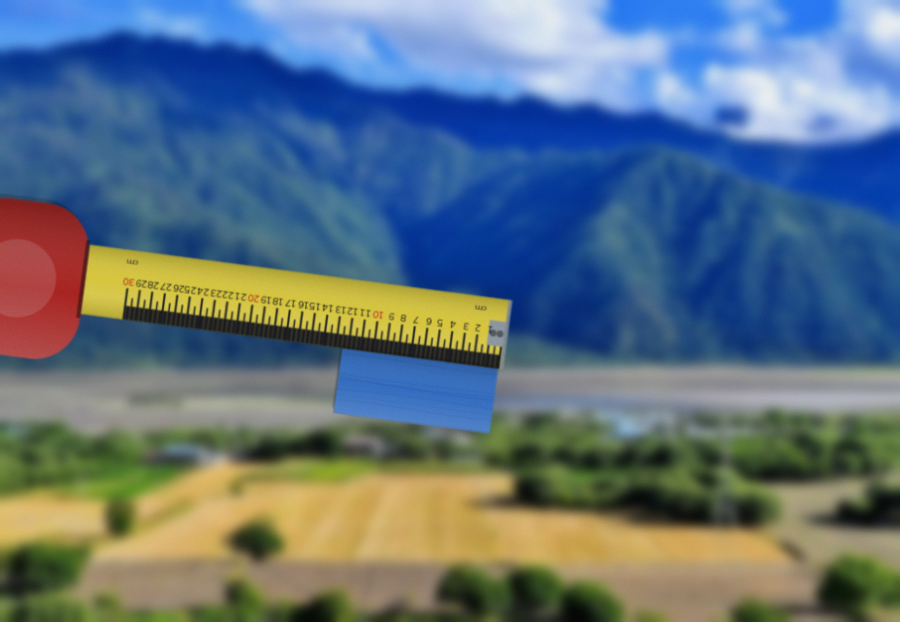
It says 12.5; cm
